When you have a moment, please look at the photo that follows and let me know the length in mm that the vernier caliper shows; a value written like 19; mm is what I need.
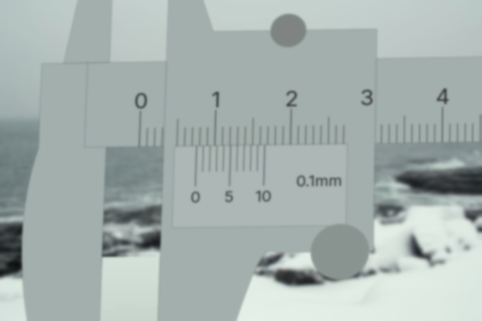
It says 7.6; mm
